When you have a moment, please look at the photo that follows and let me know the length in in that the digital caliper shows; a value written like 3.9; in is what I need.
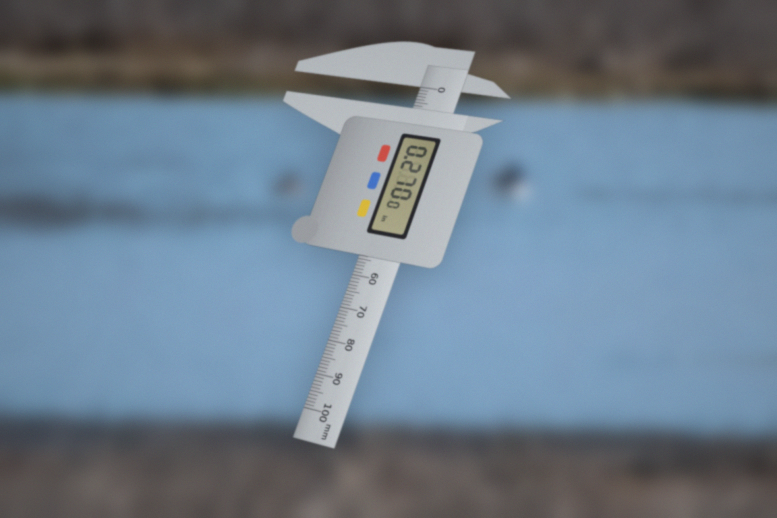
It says 0.2700; in
